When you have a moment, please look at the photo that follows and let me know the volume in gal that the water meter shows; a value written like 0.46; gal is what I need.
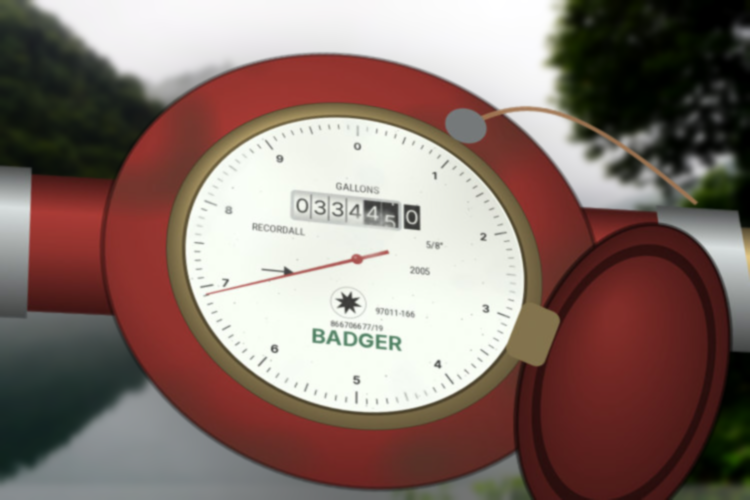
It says 334446.9; gal
